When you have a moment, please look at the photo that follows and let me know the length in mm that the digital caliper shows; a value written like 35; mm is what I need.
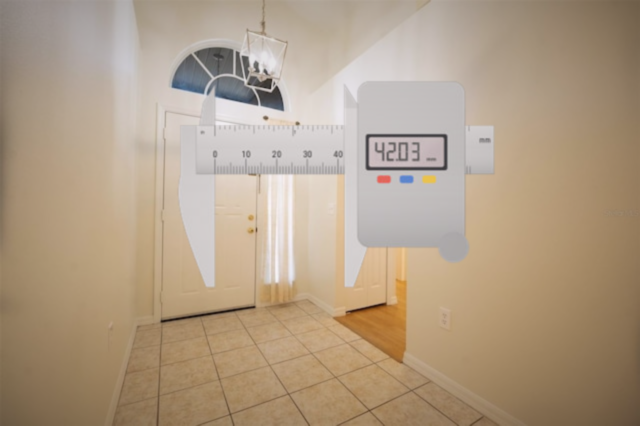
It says 42.03; mm
